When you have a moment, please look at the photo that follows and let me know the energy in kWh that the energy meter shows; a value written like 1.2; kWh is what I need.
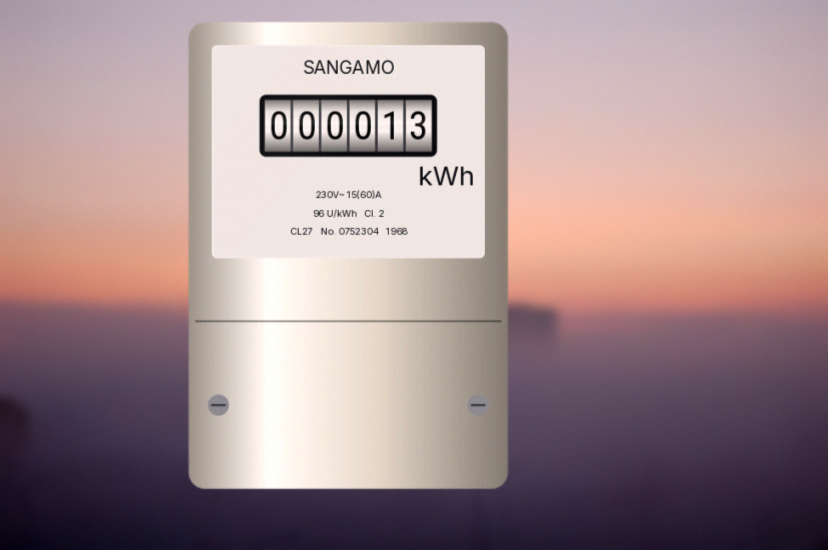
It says 13; kWh
